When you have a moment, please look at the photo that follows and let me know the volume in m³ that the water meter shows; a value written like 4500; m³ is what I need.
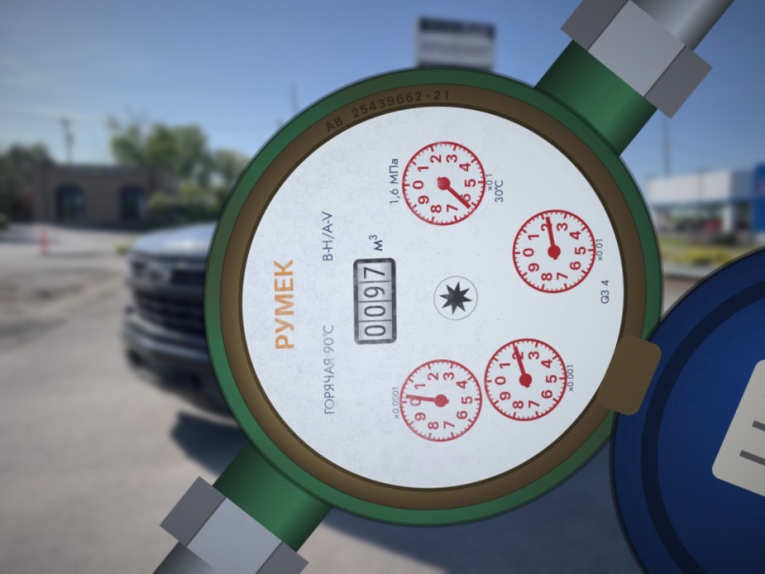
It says 97.6220; m³
